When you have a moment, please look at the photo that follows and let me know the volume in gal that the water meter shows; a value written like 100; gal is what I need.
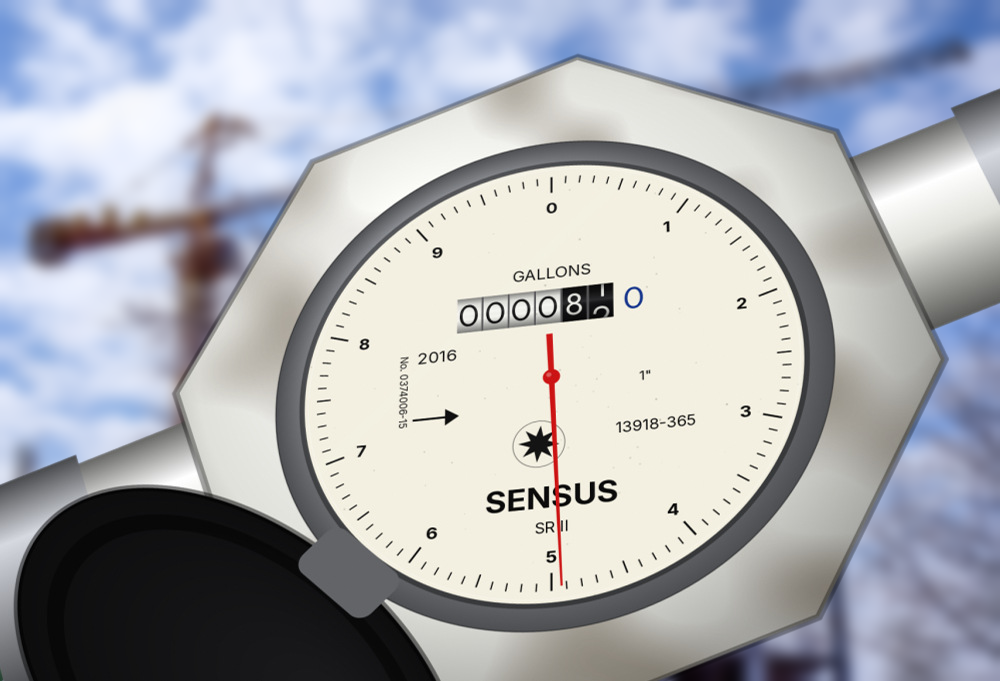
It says 814.9; gal
